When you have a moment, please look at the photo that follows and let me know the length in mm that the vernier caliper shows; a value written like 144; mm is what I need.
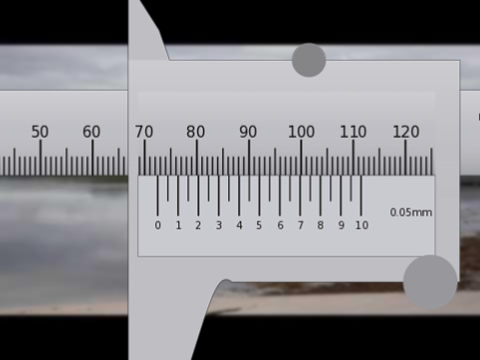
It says 72.5; mm
